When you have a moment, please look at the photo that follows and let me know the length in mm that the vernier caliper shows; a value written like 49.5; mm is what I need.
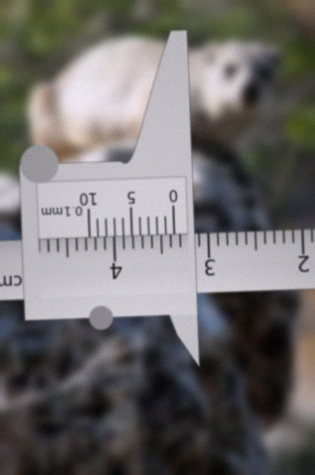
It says 33.6; mm
